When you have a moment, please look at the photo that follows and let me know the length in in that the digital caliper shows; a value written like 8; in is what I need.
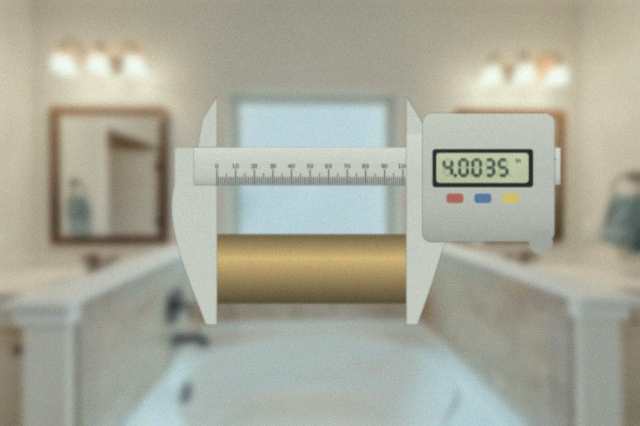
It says 4.0035; in
